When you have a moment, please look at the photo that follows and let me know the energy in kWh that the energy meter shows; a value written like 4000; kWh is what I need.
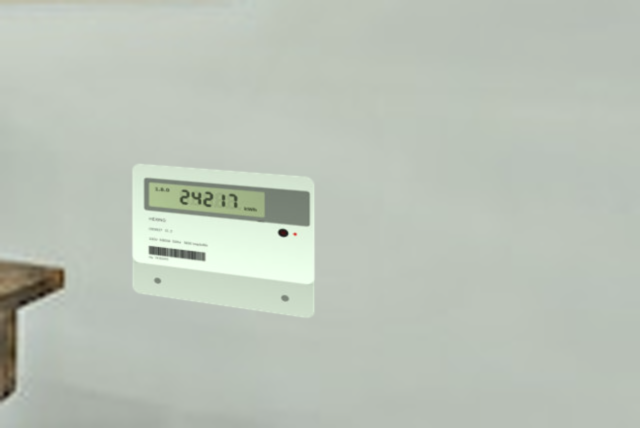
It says 24217; kWh
